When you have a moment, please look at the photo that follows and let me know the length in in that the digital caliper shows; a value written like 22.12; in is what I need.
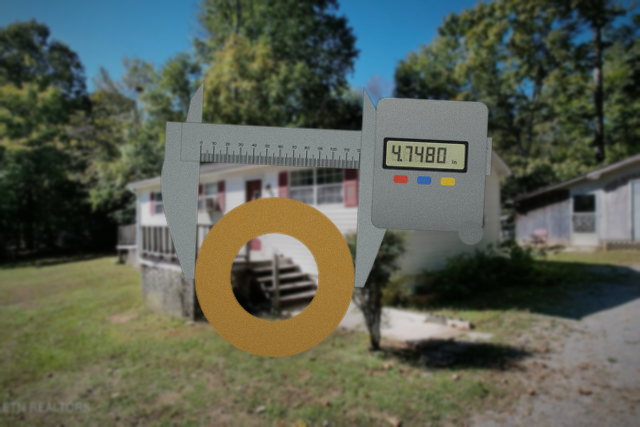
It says 4.7480; in
